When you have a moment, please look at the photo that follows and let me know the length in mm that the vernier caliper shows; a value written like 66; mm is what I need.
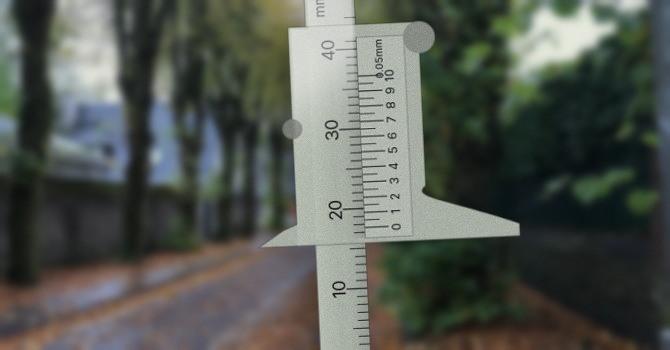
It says 17.6; mm
